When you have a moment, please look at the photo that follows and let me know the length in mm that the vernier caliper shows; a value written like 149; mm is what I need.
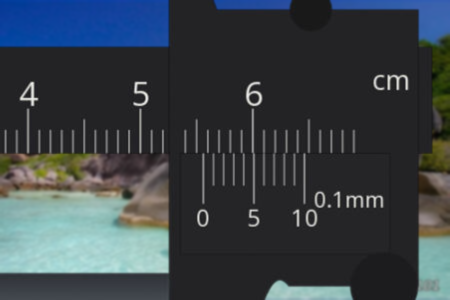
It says 55.6; mm
